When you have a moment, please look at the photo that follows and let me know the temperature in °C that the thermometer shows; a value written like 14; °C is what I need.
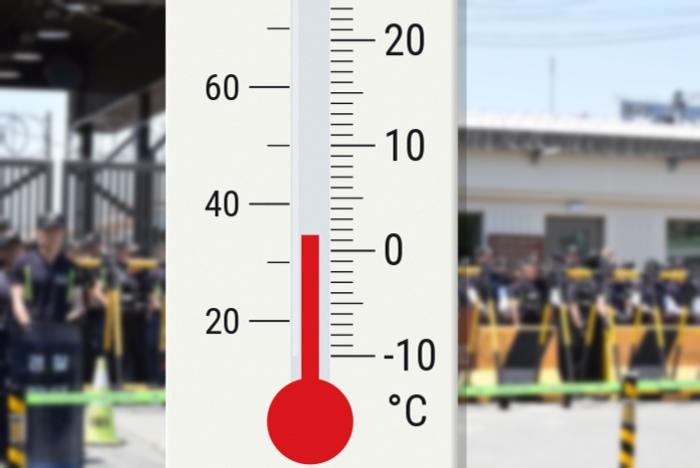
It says 1.5; °C
